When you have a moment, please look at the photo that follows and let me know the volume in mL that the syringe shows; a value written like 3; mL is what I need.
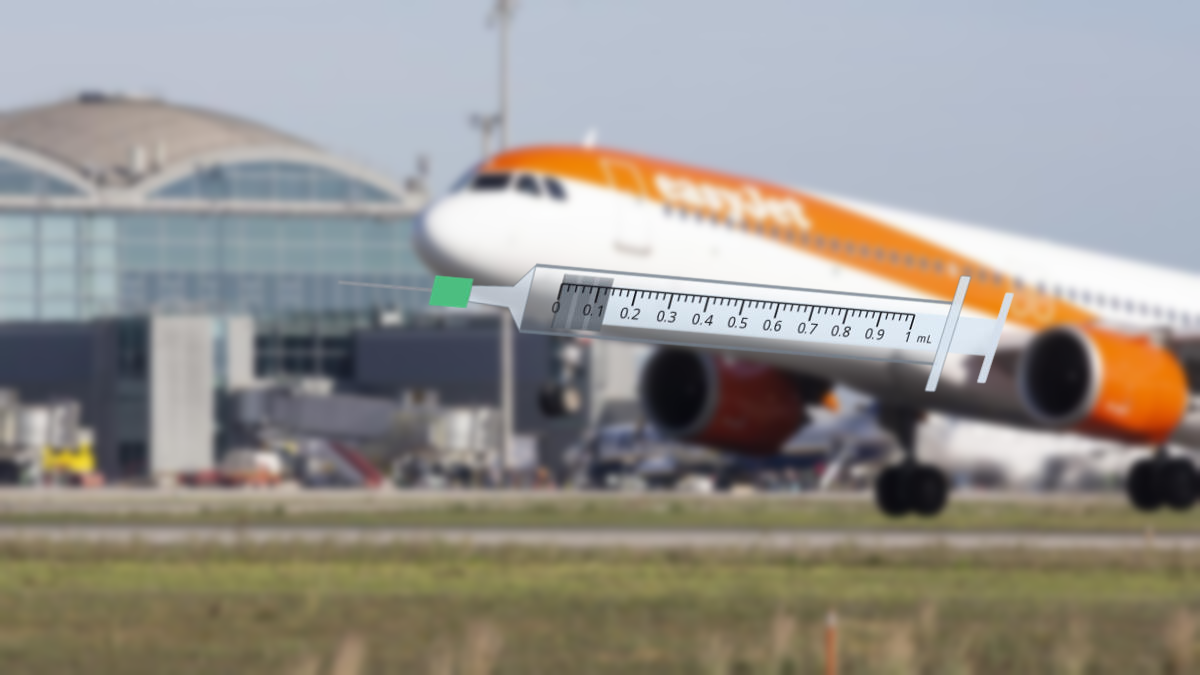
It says 0; mL
